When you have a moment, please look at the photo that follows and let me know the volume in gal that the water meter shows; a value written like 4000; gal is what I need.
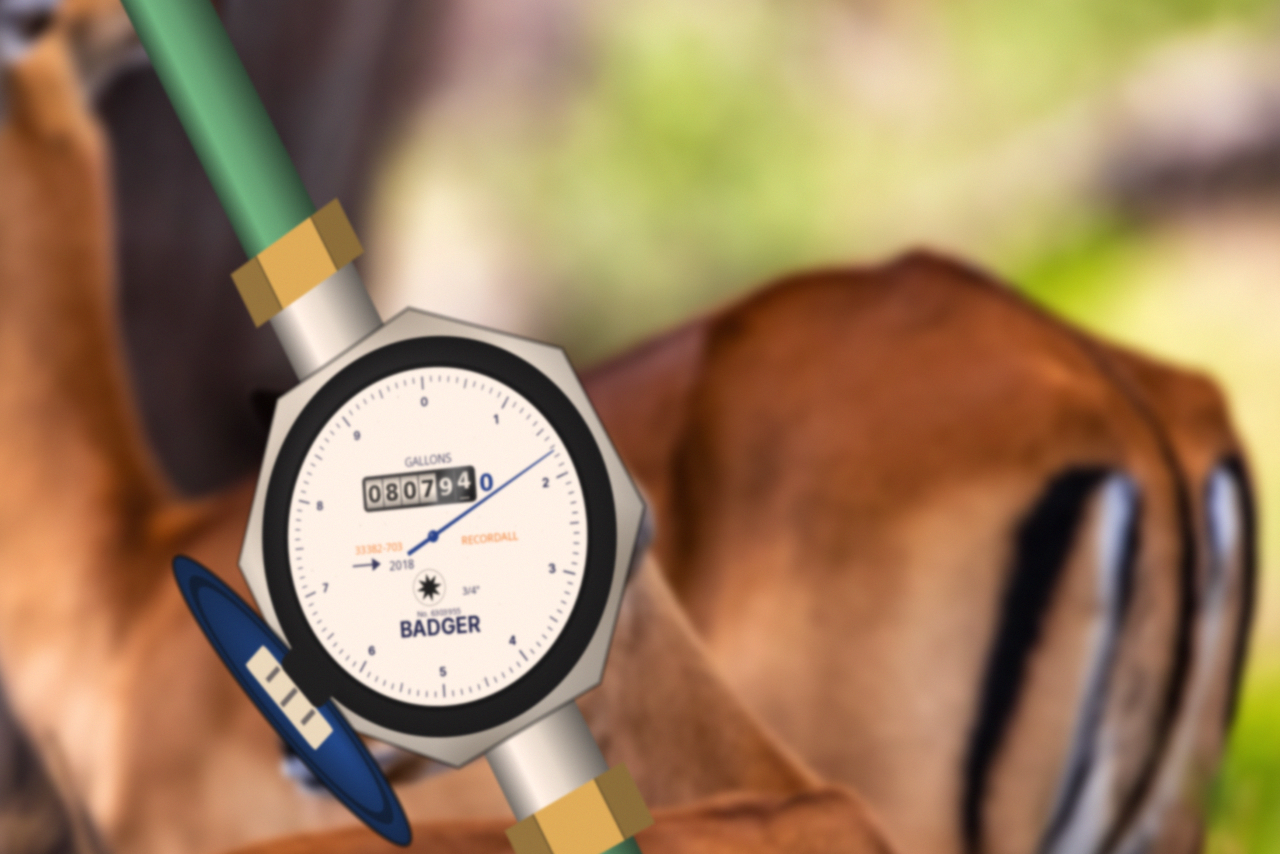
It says 807941.7; gal
